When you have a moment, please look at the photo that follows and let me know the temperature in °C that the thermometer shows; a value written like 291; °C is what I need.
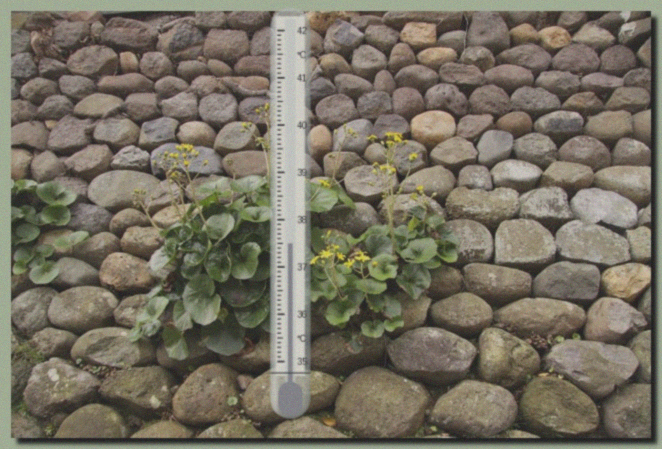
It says 37.5; °C
